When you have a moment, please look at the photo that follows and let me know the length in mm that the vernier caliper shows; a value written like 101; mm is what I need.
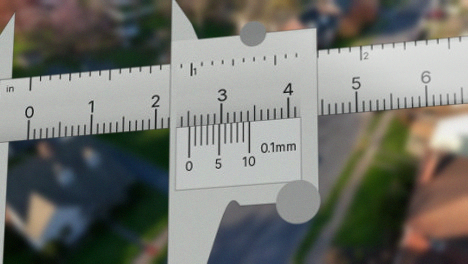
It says 25.2; mm
